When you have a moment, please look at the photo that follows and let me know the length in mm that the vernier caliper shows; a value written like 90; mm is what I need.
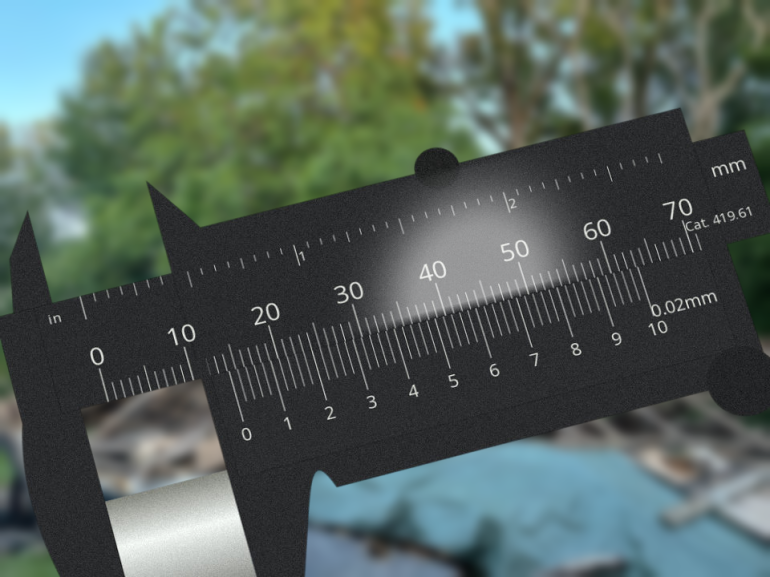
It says 14.2; mm
